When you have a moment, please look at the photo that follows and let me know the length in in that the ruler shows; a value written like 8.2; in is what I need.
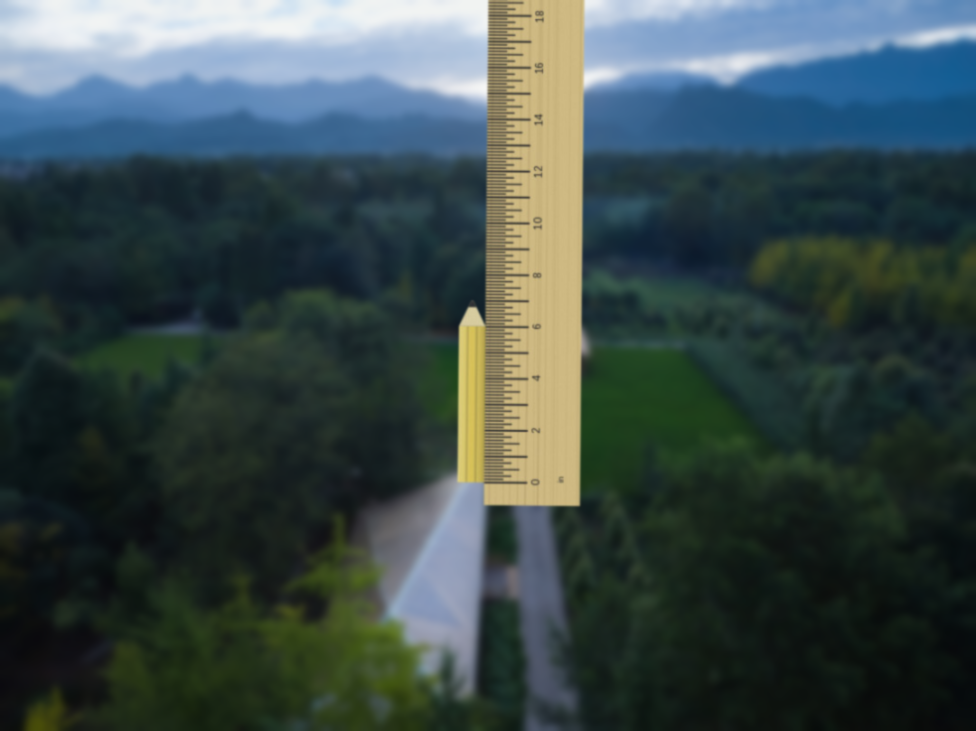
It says 7; in
